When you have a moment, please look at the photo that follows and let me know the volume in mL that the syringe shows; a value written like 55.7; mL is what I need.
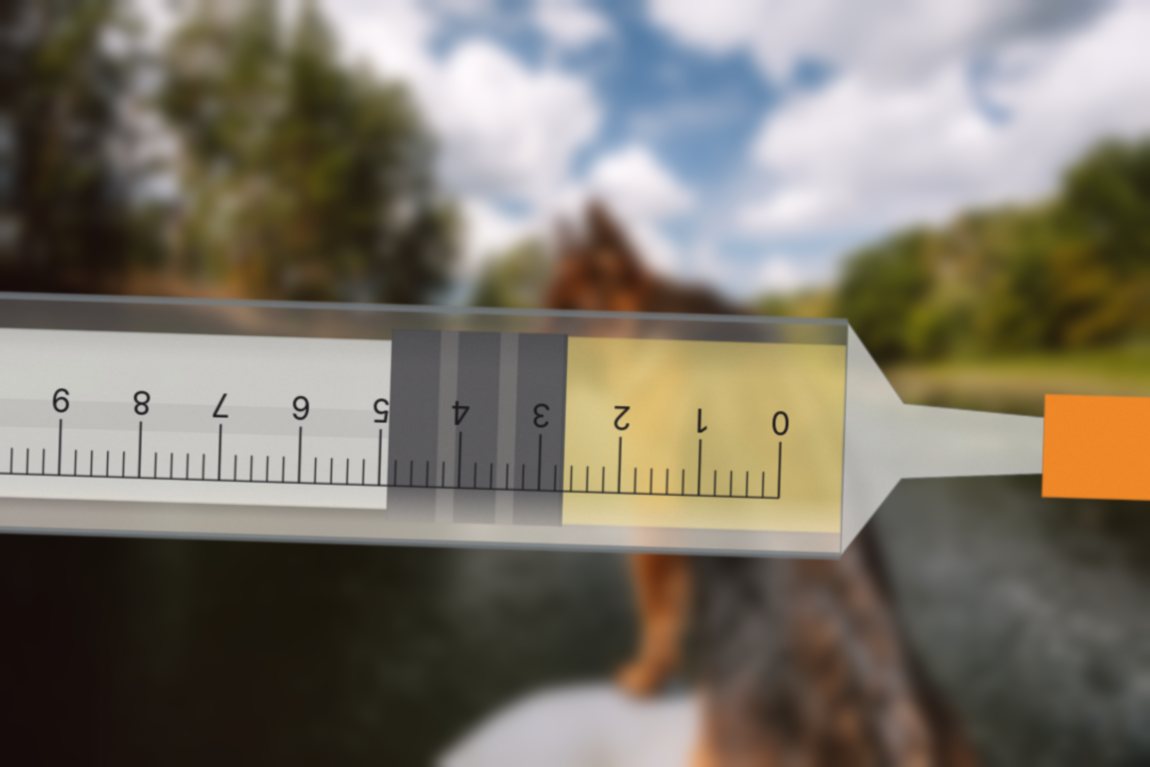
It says 2.7; mL
